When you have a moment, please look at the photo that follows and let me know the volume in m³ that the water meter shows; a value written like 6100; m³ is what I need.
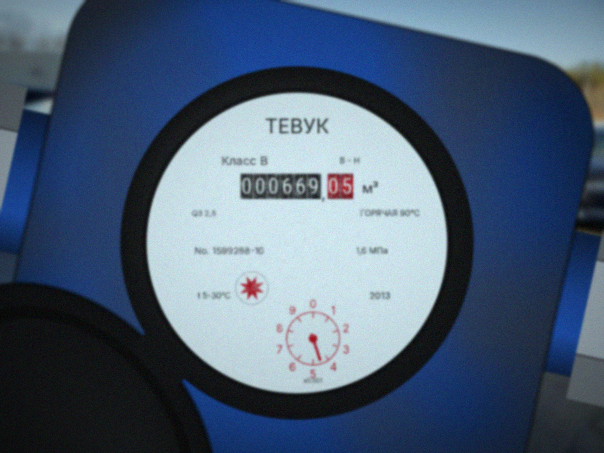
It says 669.054; m³
